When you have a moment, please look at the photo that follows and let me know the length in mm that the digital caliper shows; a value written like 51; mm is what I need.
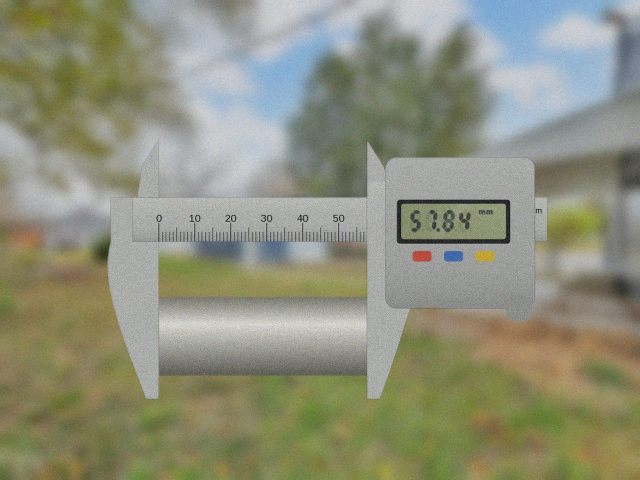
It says 57.84; mm
